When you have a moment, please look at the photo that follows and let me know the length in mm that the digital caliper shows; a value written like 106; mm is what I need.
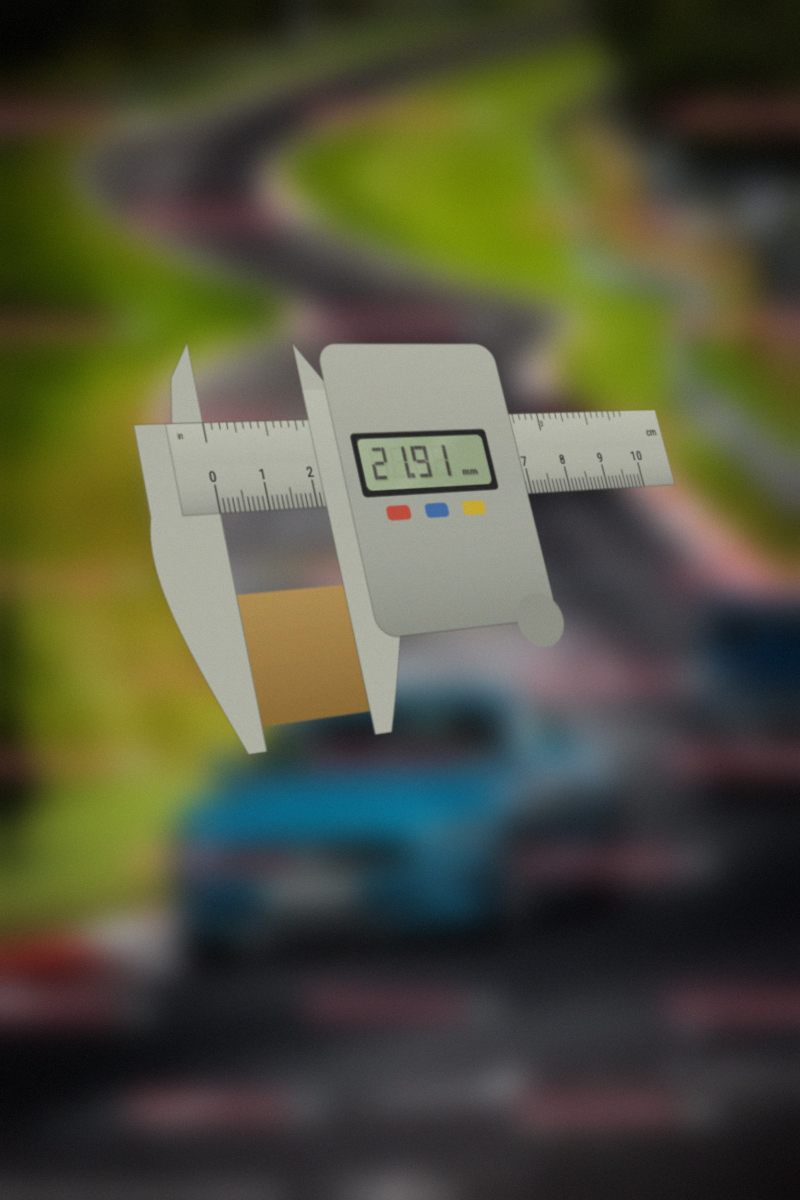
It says 21.91; mm
